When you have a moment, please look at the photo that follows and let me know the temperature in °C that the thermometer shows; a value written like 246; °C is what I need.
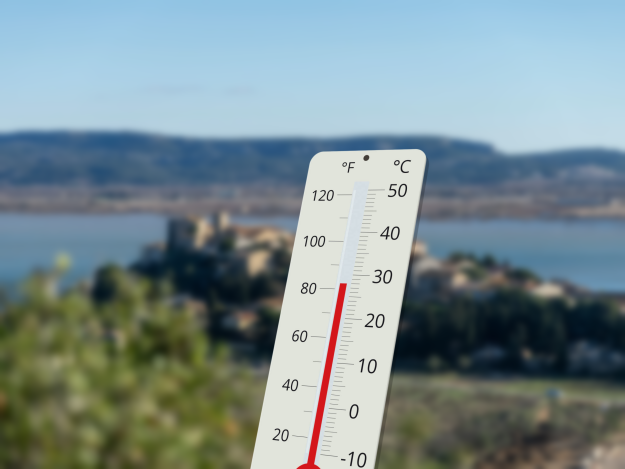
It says 28; °C
